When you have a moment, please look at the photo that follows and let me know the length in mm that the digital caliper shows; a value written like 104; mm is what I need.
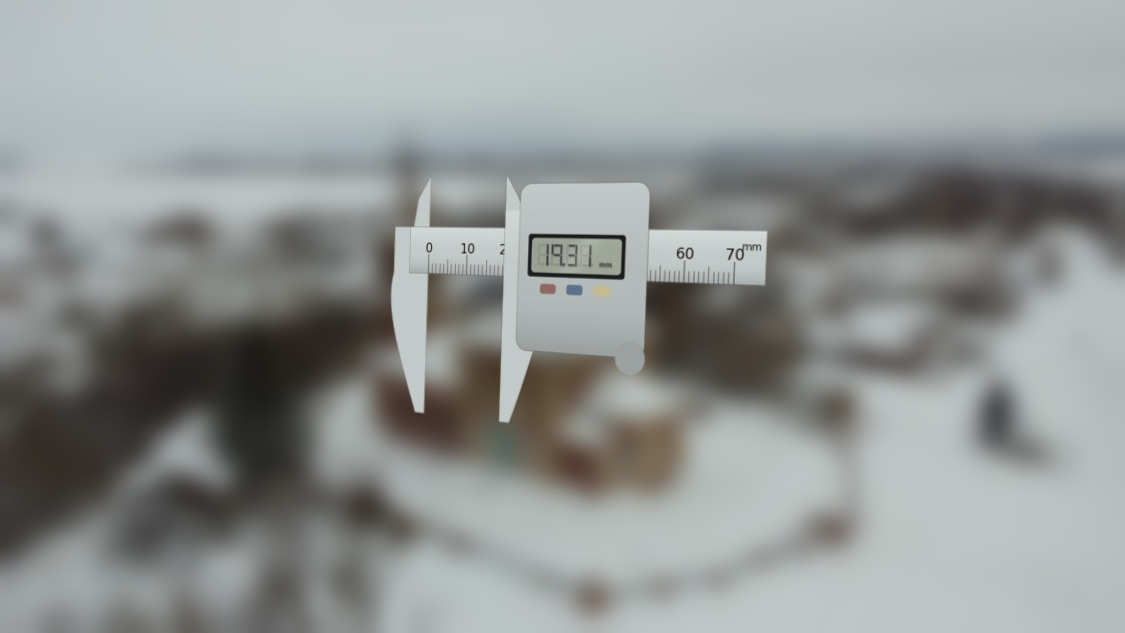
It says 19.31; mm
